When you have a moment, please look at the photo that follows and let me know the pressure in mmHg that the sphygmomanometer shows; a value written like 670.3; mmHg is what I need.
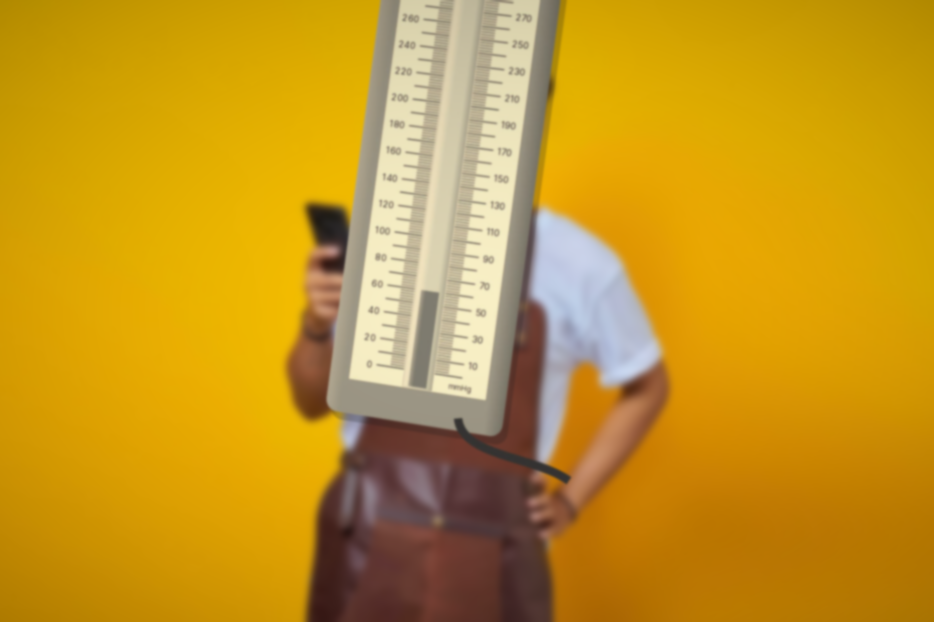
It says 60; mmHg
